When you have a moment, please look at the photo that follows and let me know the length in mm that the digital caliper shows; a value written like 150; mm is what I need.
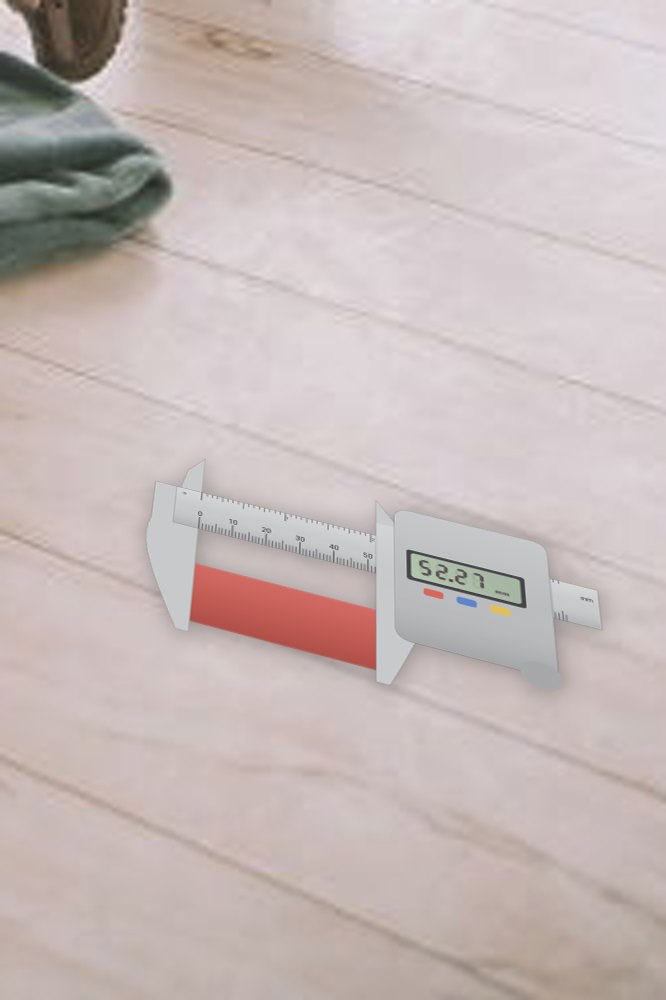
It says 52.27; mm
